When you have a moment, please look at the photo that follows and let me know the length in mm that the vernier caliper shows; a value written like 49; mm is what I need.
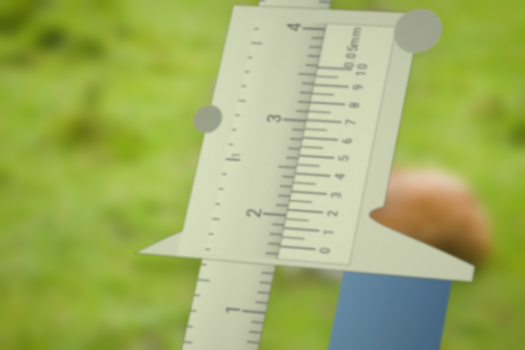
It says 16.8; mm
